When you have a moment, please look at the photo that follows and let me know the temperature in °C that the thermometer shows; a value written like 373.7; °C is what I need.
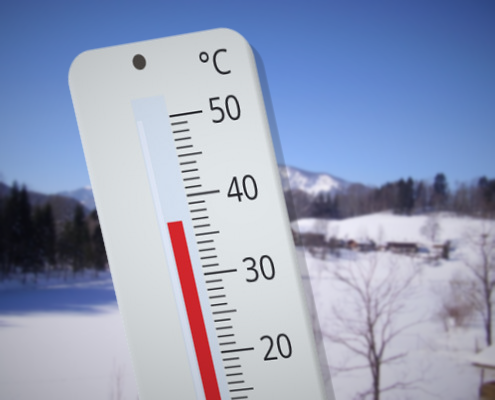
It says 37; °C
